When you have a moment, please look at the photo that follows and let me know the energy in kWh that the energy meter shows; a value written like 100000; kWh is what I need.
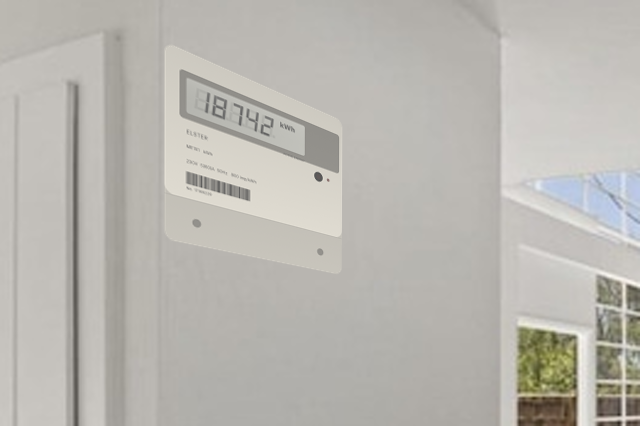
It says 18742; kWh
